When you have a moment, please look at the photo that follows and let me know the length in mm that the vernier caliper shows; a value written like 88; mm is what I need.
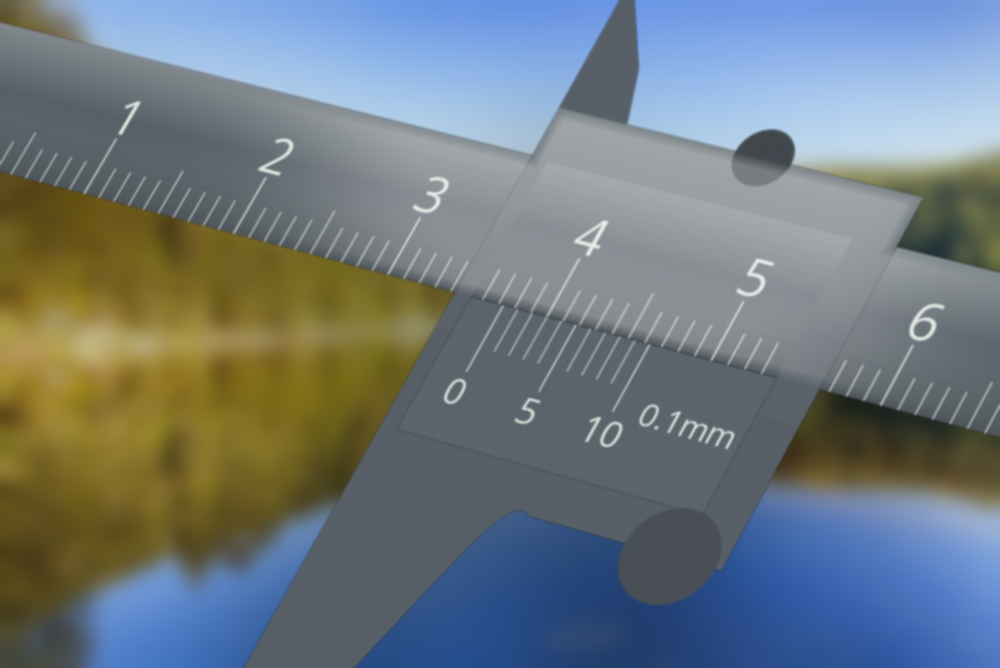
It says 37.3; mm
